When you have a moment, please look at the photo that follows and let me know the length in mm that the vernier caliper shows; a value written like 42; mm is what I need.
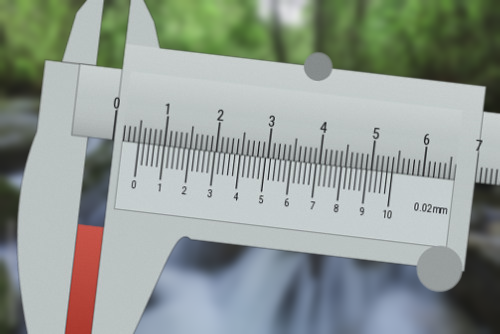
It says 5.0; mm
